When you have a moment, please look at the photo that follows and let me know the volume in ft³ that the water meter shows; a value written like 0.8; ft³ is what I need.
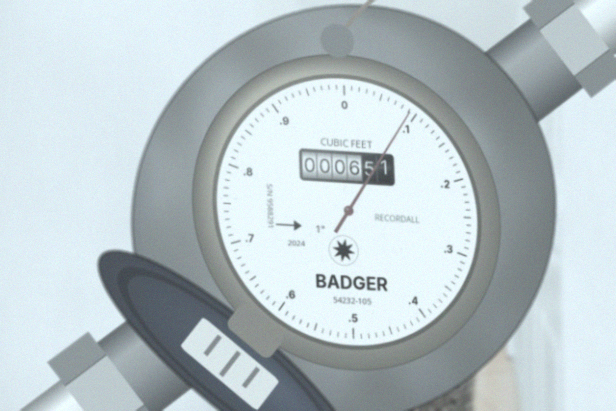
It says 651.09; ft³
